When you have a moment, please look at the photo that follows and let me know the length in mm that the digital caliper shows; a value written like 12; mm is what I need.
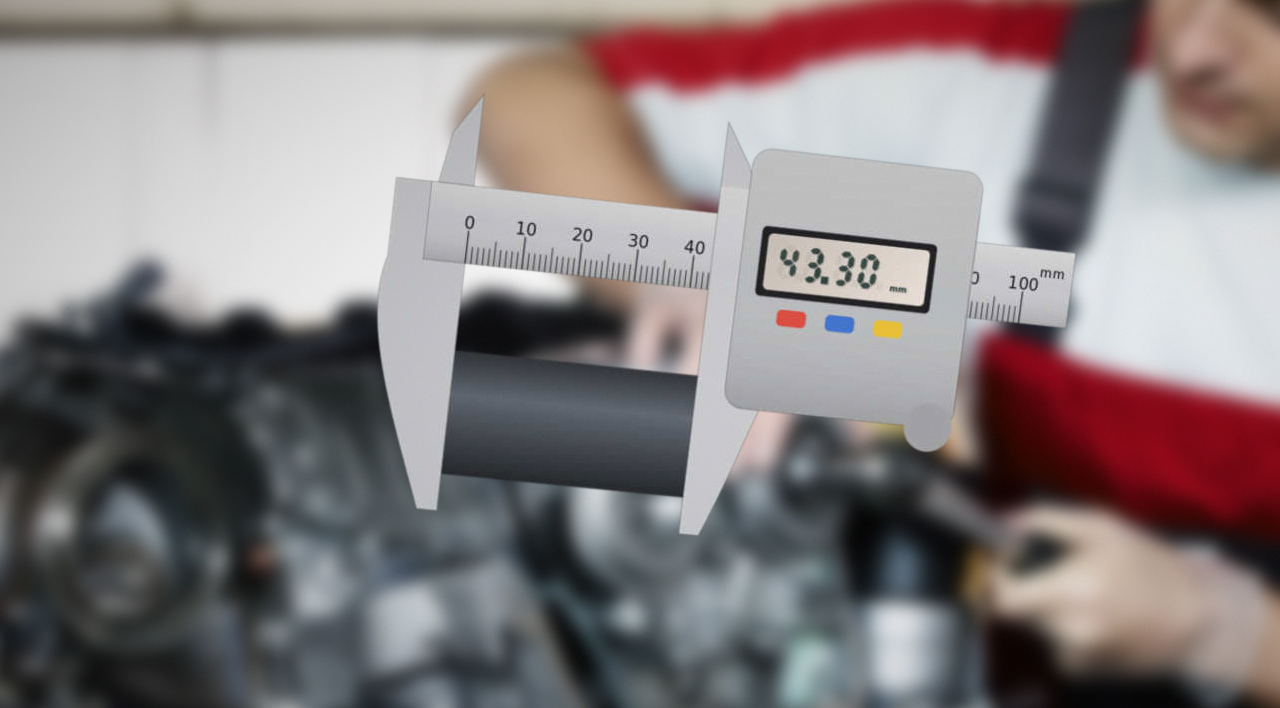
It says 43.30; mm
